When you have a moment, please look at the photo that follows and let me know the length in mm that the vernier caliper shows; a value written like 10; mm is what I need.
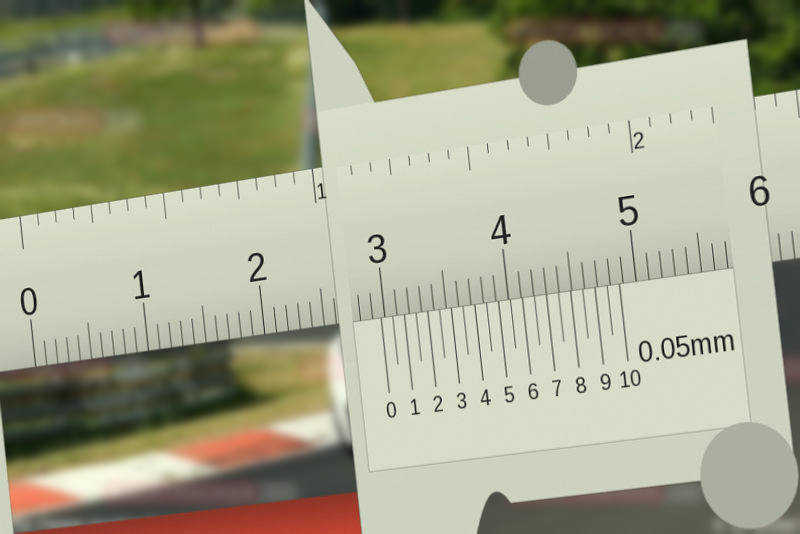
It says 29.7; mm
